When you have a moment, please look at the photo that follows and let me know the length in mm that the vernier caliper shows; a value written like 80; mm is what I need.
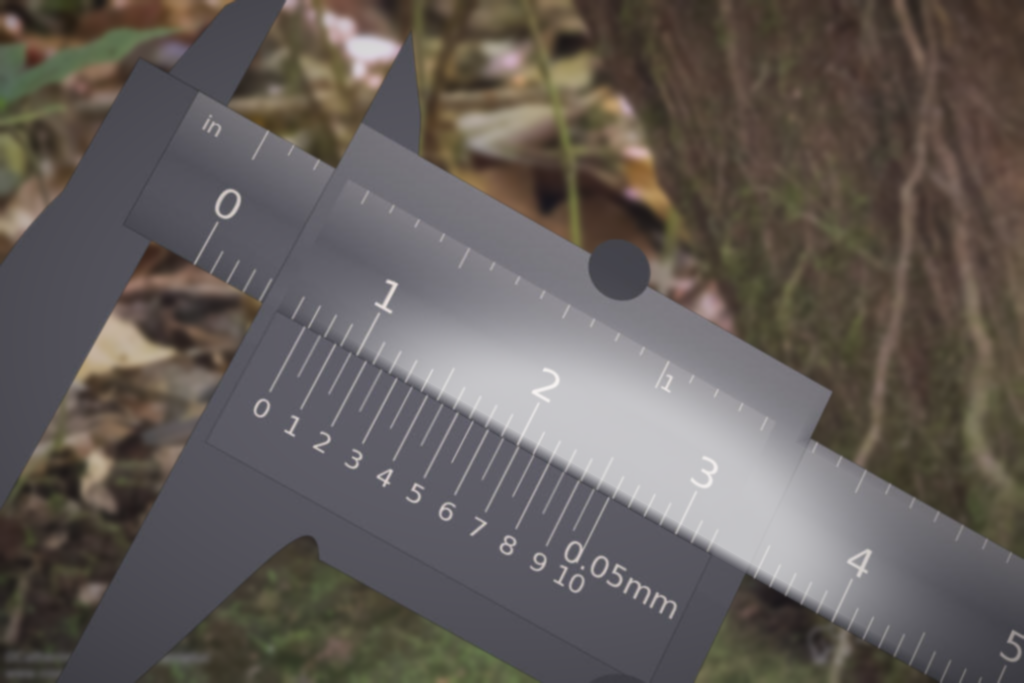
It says 6.8; mm
